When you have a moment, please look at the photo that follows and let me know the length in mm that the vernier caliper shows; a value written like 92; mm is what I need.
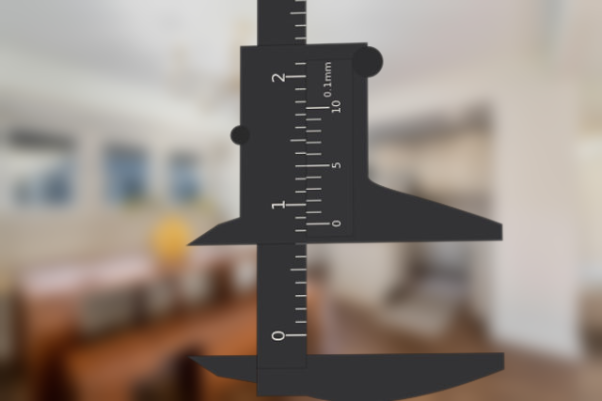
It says 8.5; mm
